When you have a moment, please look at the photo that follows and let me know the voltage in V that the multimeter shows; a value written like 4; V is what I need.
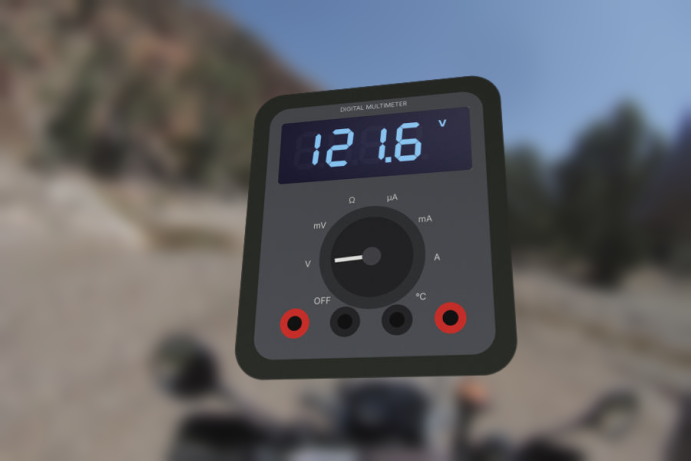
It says 121.6; V
